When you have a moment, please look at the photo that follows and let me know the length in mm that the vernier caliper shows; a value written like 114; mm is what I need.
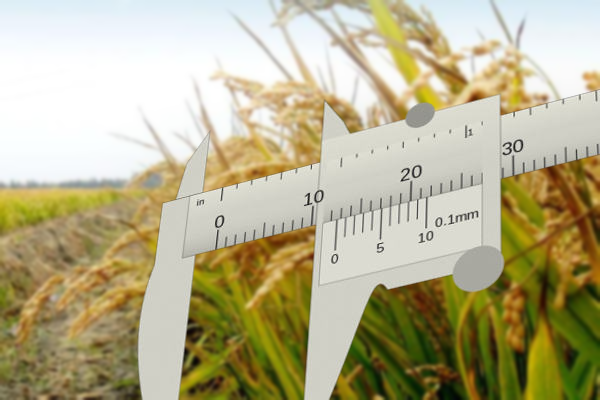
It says 12.6; mm
